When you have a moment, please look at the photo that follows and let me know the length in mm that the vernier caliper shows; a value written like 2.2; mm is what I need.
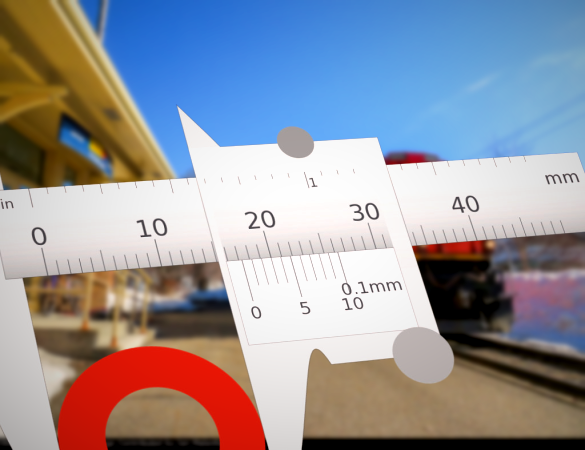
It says 17.3; mm
